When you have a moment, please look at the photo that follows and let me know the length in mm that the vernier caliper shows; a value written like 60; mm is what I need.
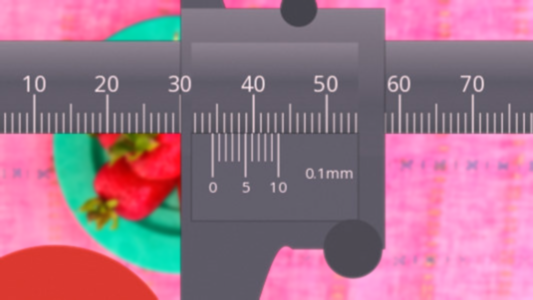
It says 34.4; mm
